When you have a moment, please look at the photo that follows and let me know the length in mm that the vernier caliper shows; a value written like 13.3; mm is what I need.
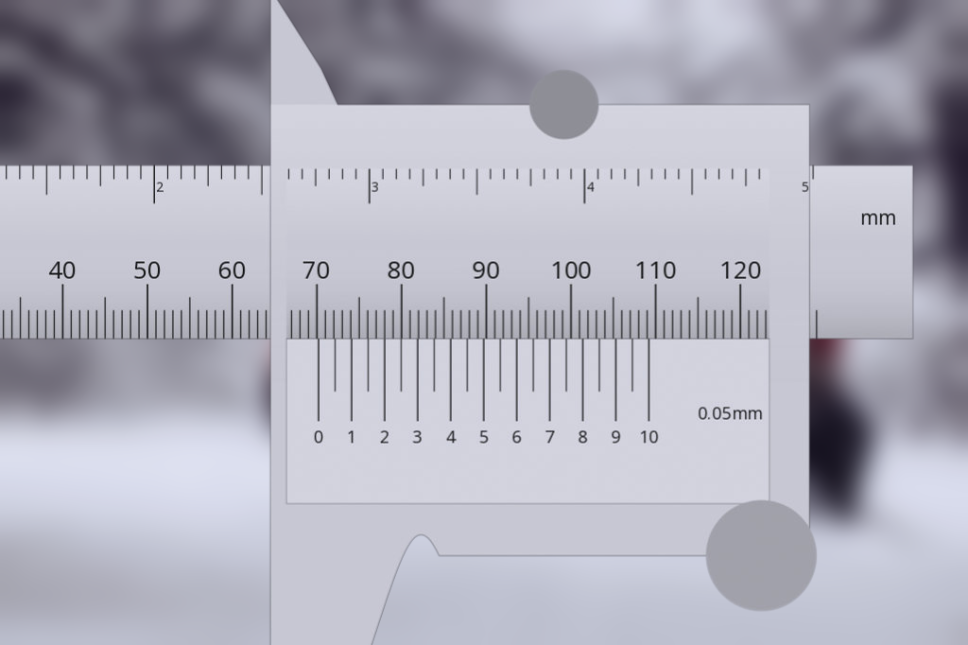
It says 70.2; mm
